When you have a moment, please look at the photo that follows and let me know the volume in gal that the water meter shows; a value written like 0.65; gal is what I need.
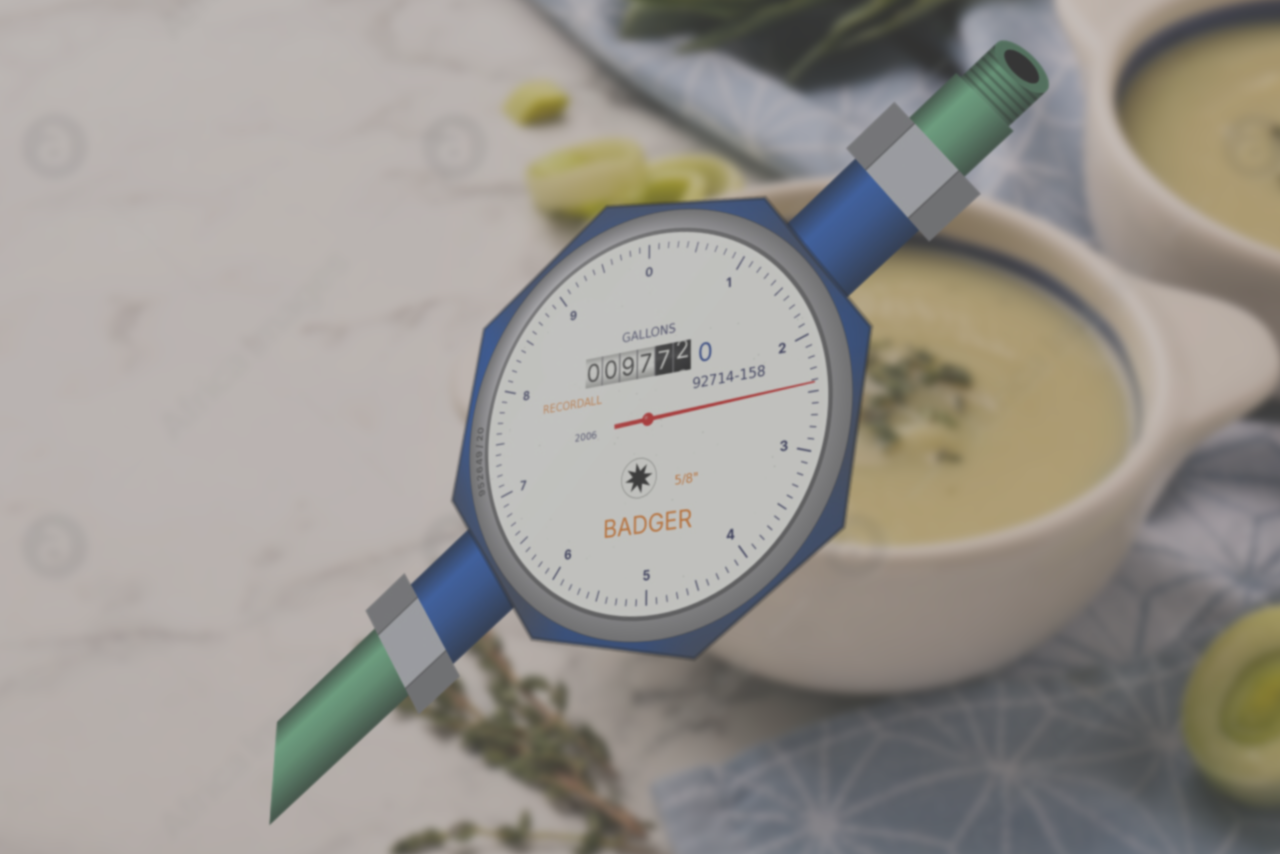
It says 97722.4; gal
